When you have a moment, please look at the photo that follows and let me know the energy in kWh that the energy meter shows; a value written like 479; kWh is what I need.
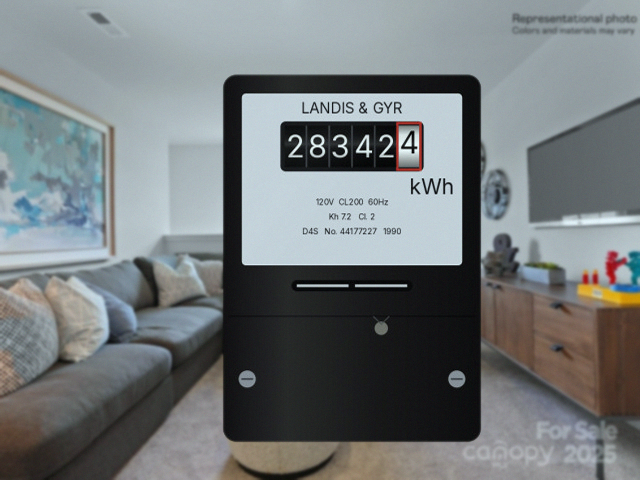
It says 28342.4; kWh
